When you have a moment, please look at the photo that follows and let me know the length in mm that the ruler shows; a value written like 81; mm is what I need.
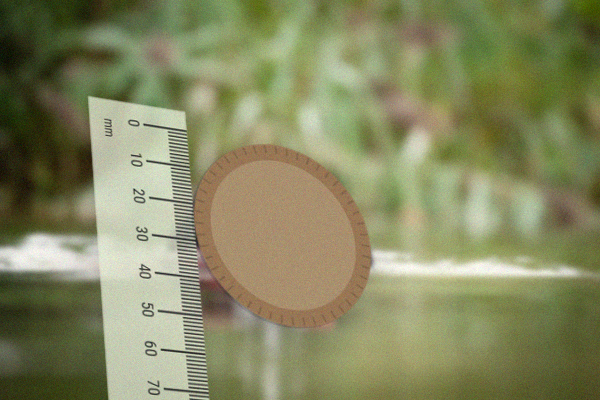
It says 50; mm
